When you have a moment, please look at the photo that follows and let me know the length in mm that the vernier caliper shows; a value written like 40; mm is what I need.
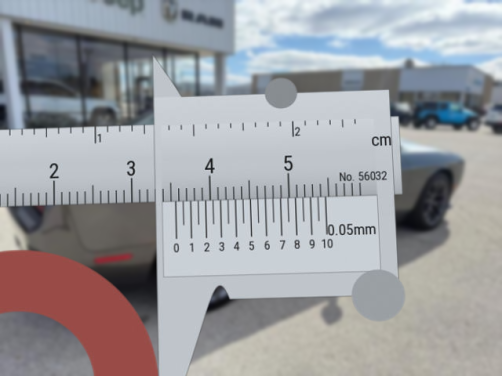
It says 35.6; mm
